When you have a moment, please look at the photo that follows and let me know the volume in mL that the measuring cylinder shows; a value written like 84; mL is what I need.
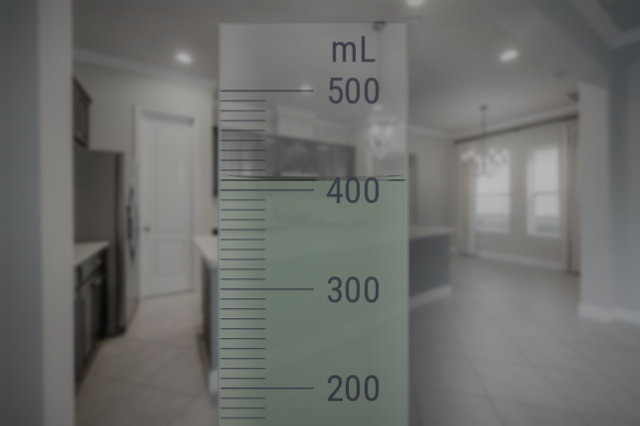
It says 410; mL
